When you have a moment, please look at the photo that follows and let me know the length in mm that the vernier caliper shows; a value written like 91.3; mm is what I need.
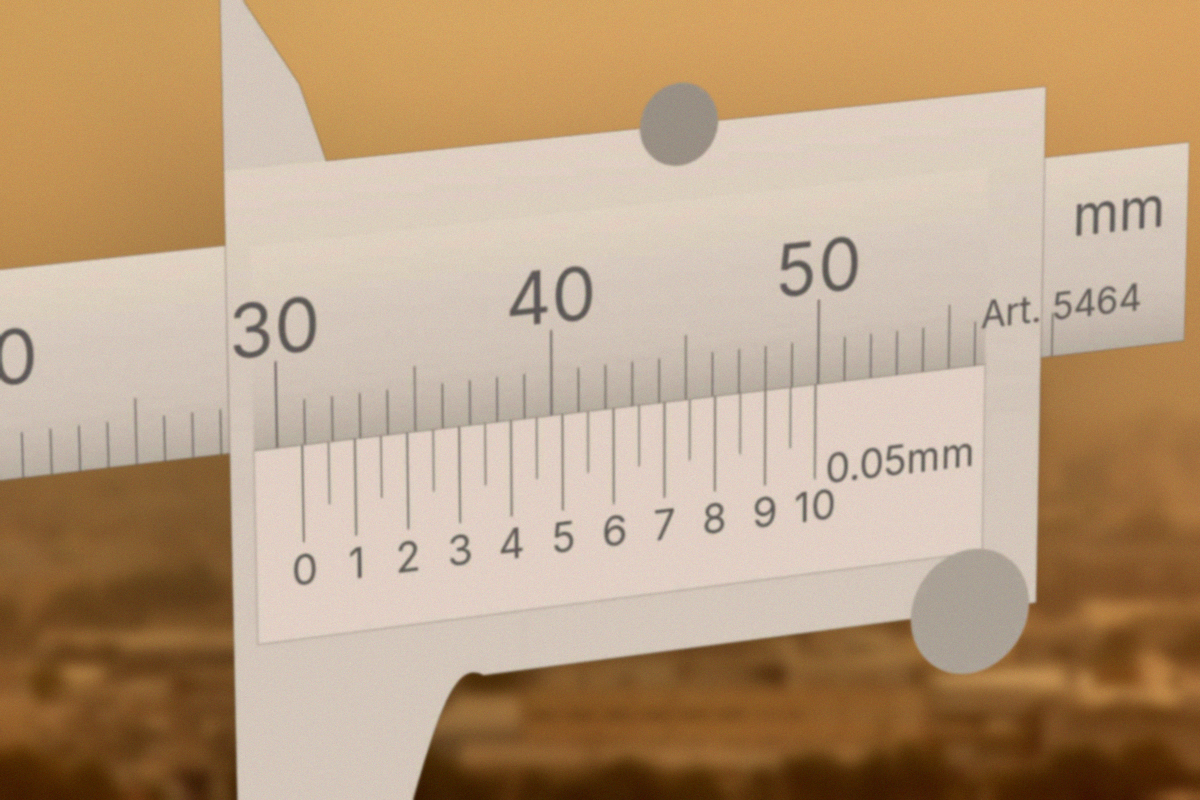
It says 30.9; mm
